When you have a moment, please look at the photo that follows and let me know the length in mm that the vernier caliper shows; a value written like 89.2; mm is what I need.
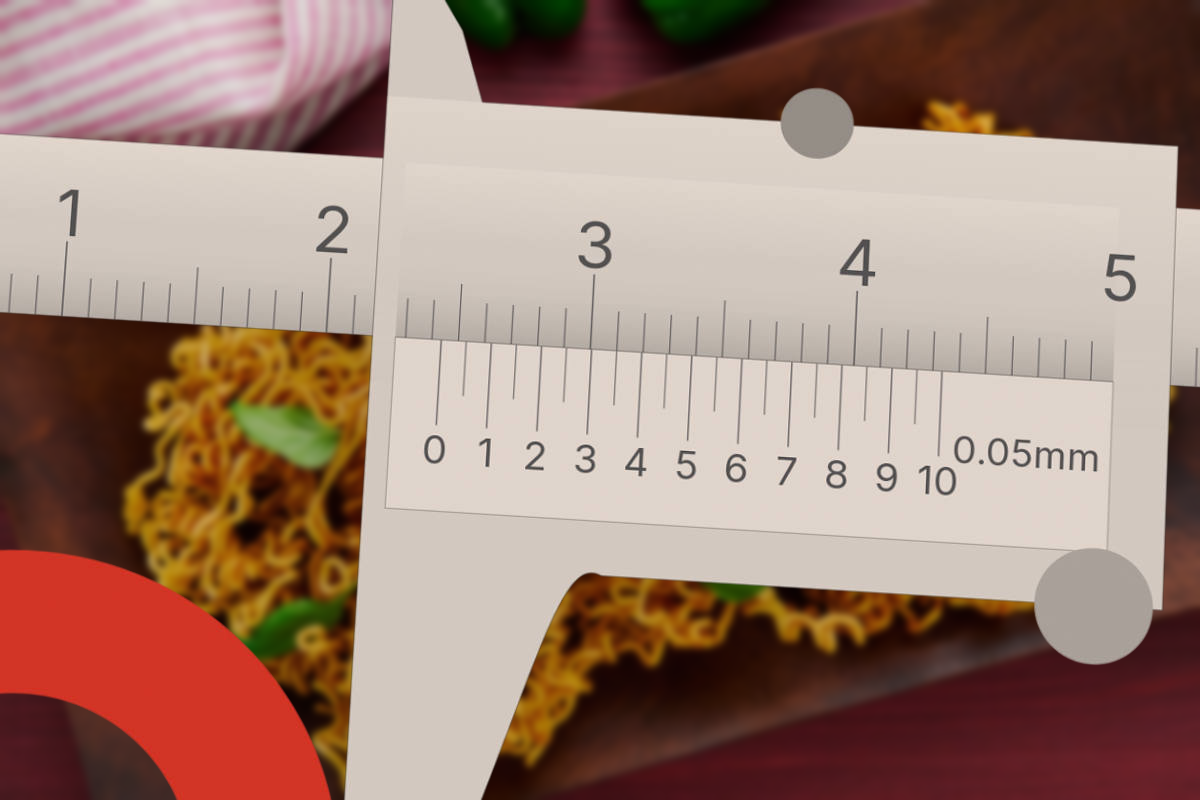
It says 24.35; mm
